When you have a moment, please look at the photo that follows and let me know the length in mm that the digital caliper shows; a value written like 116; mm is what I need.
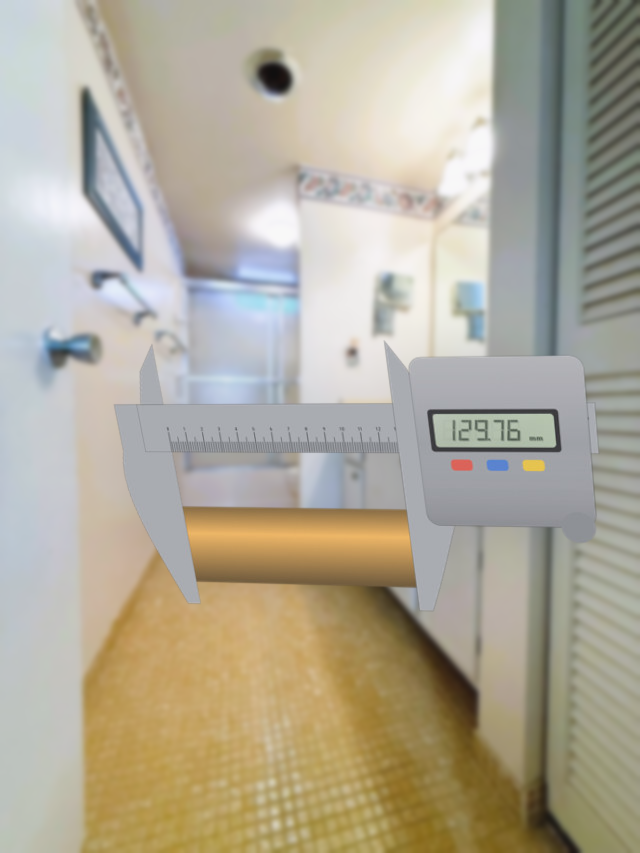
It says 129.76; mm
